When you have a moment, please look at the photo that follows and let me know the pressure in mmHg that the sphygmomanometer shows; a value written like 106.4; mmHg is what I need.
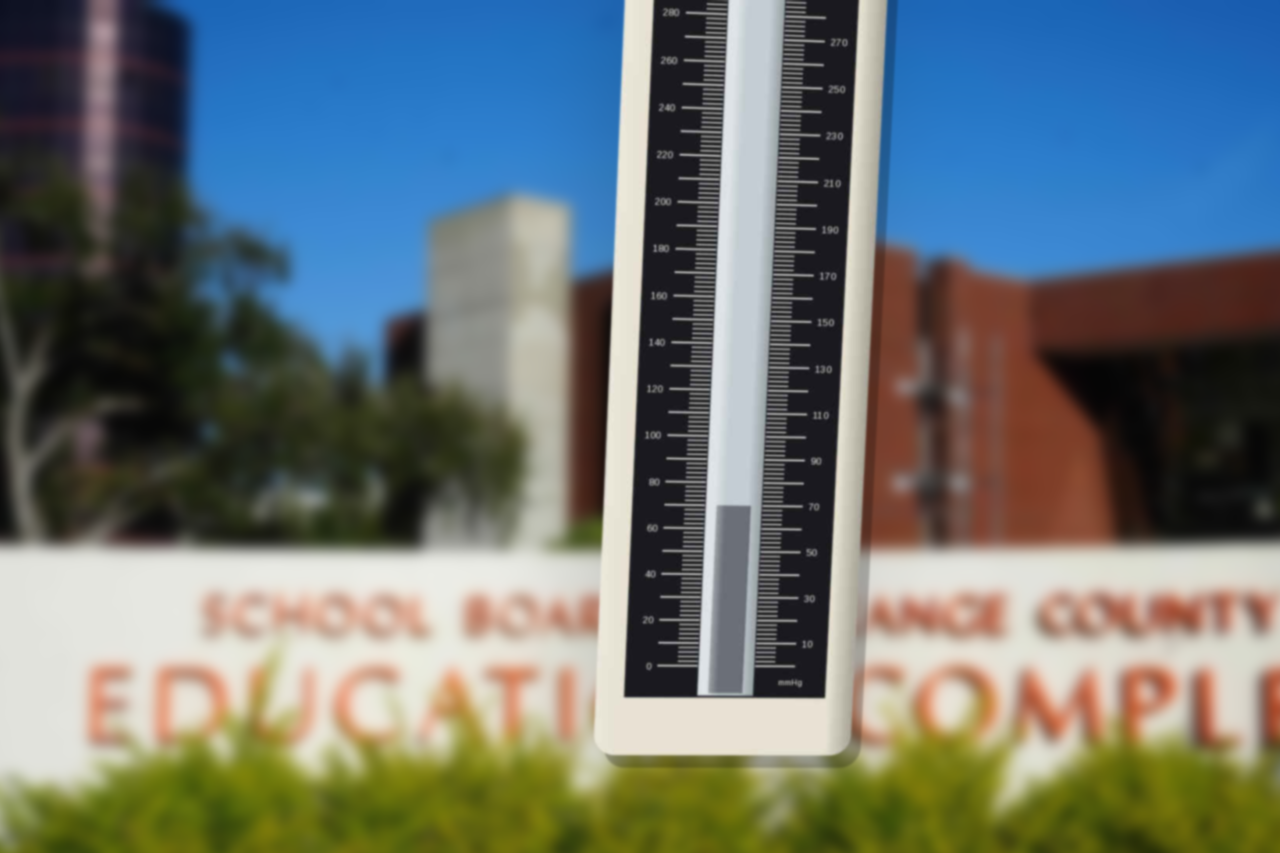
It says 70; mmHg
